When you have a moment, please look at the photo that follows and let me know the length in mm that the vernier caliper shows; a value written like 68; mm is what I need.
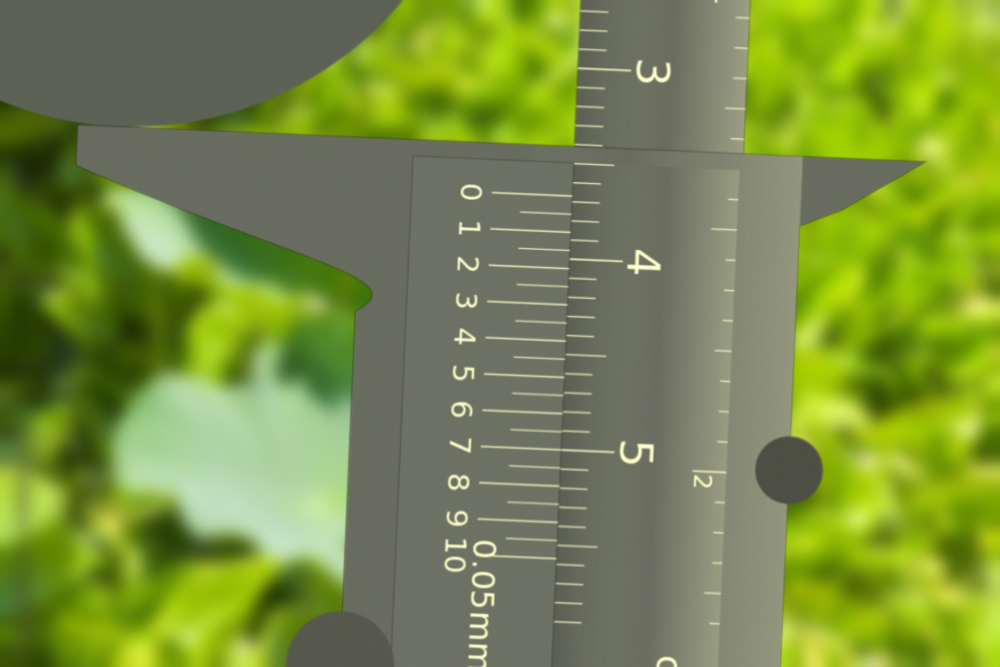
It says 36.7; mm
